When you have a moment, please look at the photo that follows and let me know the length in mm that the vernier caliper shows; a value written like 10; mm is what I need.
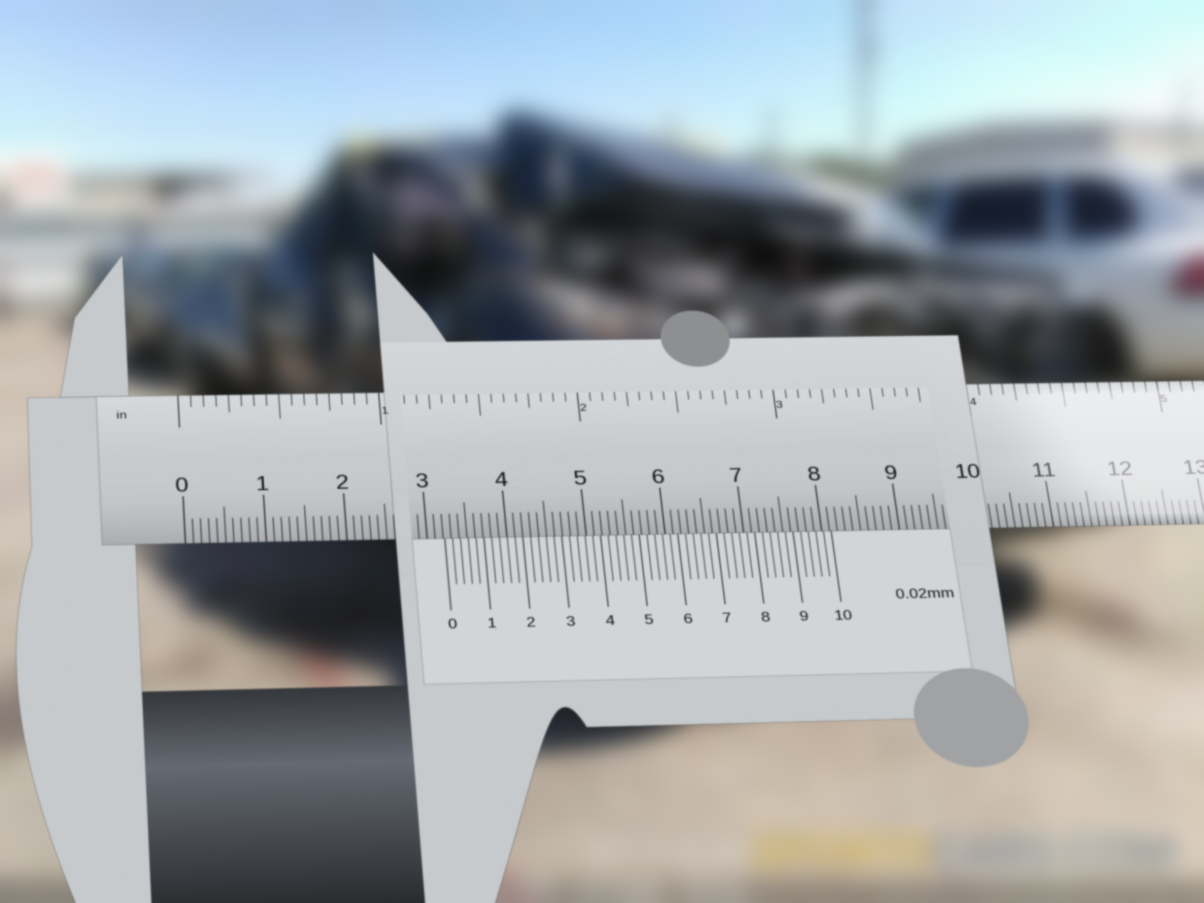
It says 32.2; mm
